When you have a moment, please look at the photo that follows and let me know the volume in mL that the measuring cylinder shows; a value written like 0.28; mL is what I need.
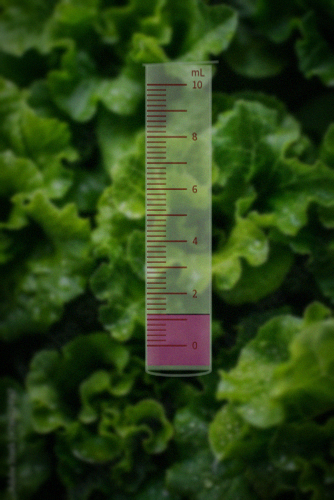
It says 1.2; mL
